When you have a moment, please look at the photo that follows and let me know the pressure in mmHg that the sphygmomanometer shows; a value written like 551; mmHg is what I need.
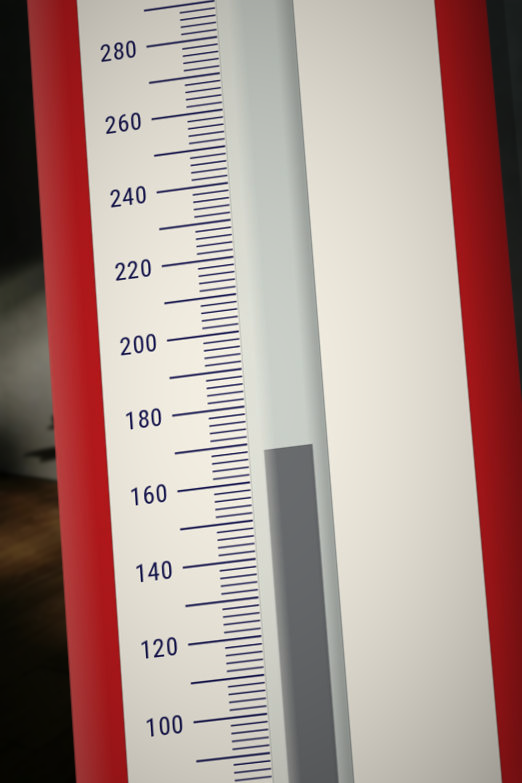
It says 168; mmHg
